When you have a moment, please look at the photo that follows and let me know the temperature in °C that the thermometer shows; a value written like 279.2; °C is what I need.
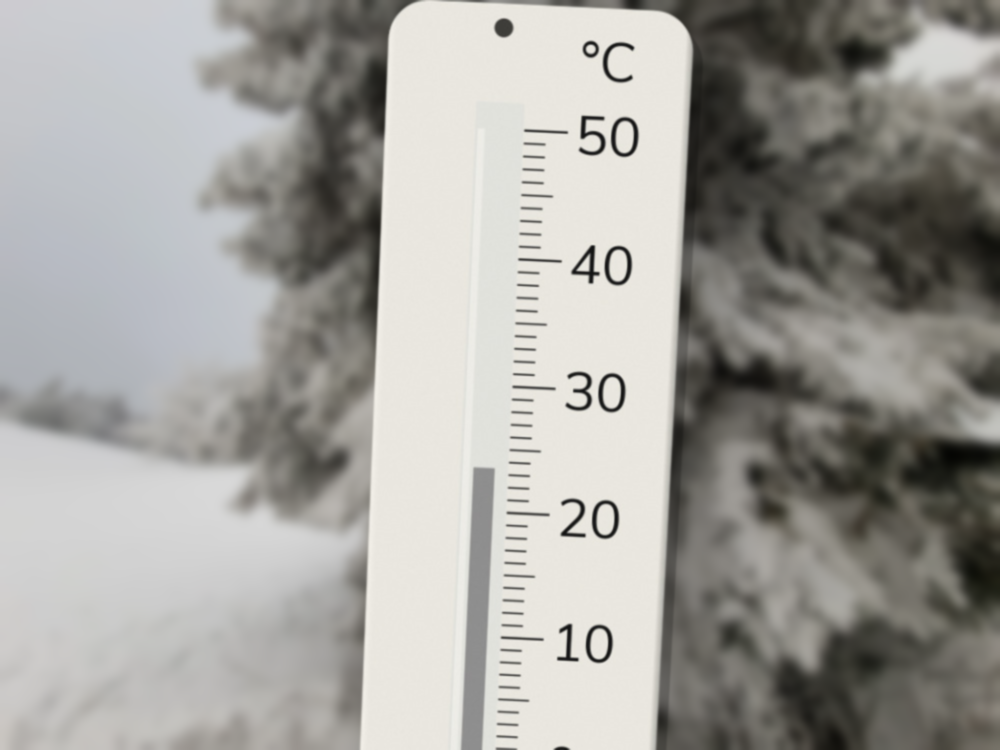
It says 23.5; °C
